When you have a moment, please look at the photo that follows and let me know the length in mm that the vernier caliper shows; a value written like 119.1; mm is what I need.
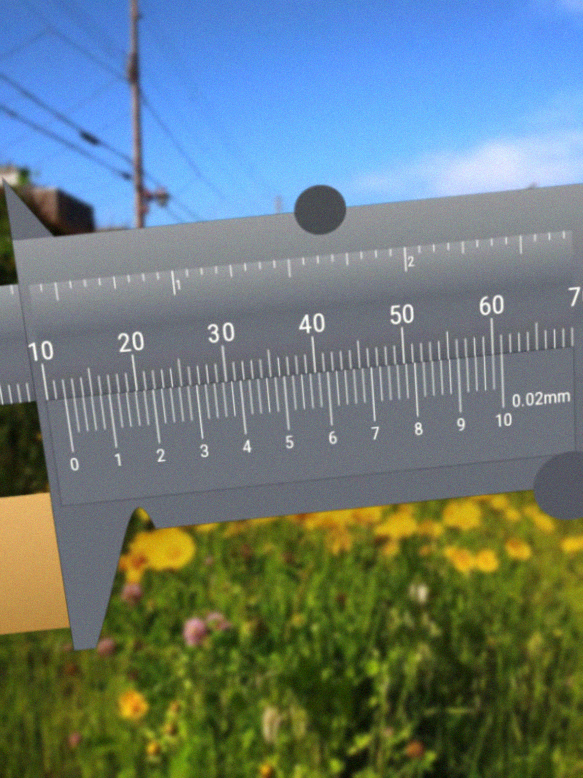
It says 12.0; mm
